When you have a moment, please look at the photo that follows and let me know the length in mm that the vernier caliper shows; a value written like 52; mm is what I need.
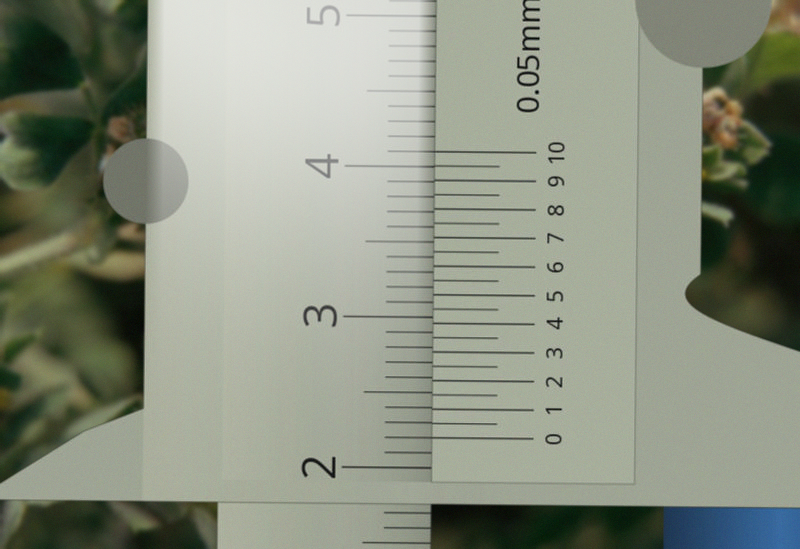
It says 22.0; mm
